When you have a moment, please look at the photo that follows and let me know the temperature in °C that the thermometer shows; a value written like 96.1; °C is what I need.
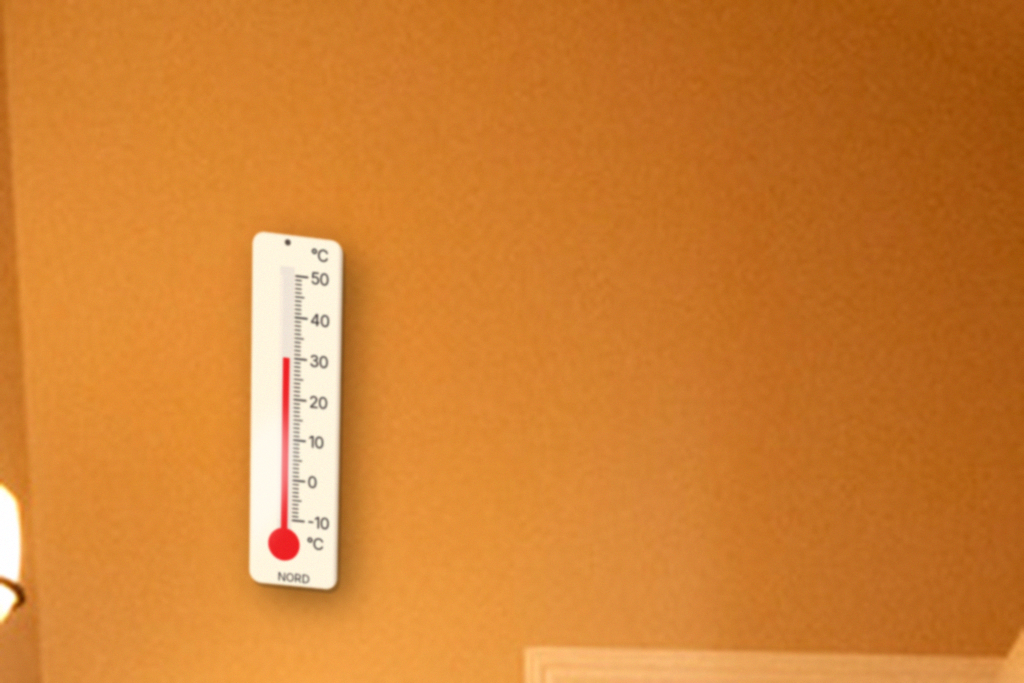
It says 30; °C
